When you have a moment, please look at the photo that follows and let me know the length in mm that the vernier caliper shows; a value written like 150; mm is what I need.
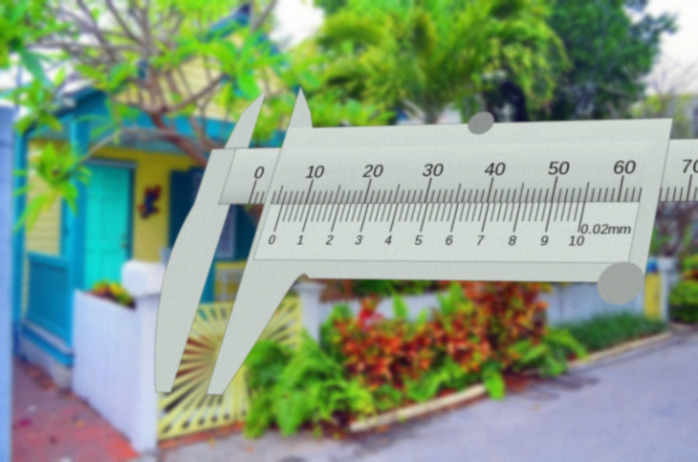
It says 6.0; mm
